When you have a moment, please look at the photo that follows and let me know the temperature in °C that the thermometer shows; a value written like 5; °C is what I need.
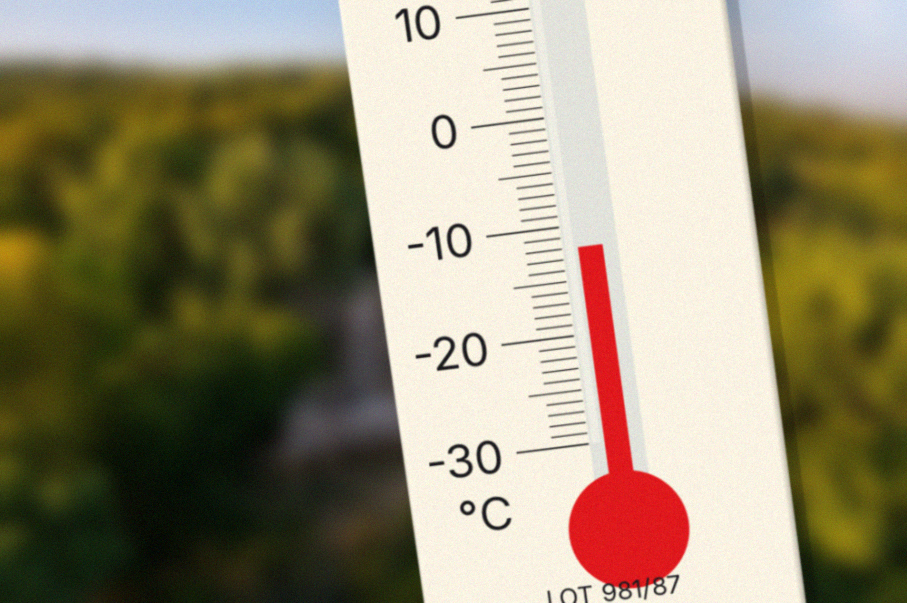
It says -12; °C
